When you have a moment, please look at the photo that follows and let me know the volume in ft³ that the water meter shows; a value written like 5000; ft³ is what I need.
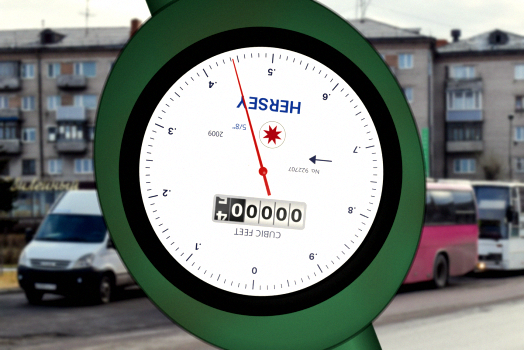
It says 4.44; ft³
